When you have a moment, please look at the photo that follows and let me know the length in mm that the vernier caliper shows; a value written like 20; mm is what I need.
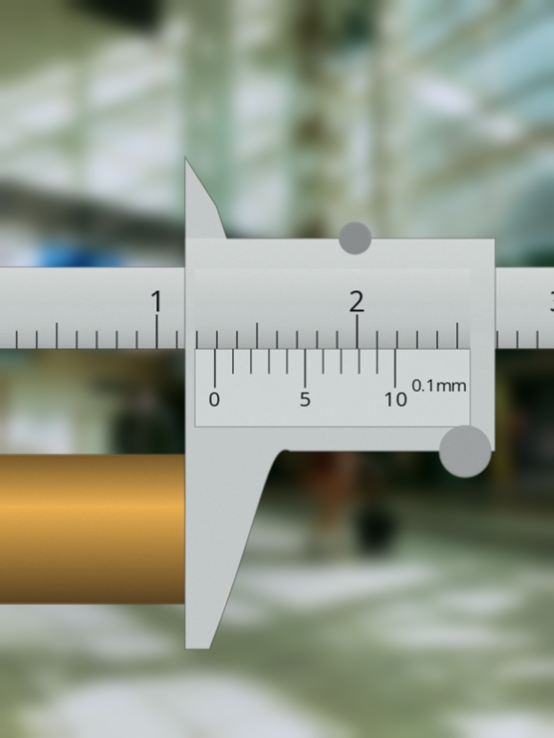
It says 12.9; mm
